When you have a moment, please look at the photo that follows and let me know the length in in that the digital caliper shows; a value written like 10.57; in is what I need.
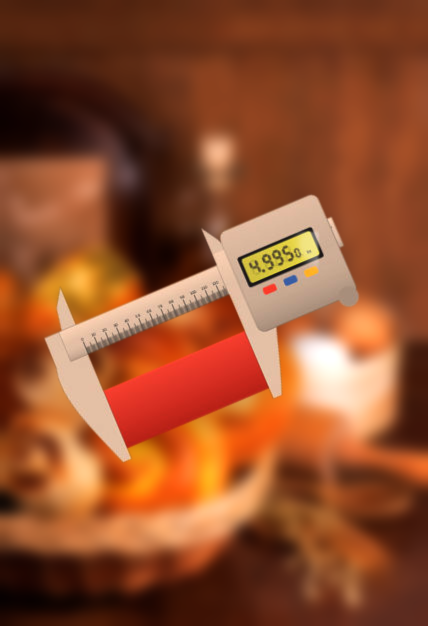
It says 4.9950; in
